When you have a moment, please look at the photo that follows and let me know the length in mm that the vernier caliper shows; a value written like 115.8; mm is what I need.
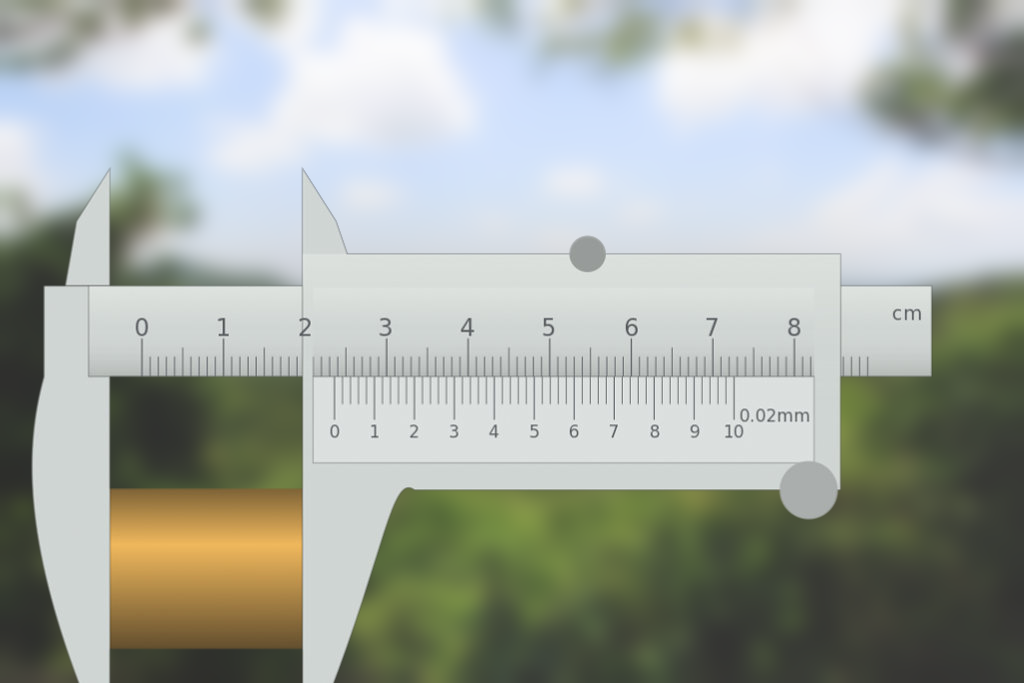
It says 23.6; mm
